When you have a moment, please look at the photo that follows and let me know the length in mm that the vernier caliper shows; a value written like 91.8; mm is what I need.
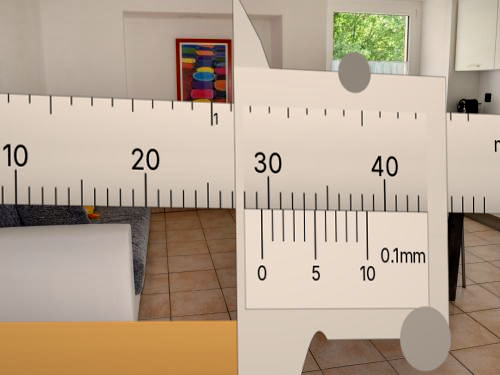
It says 29.4; mm
